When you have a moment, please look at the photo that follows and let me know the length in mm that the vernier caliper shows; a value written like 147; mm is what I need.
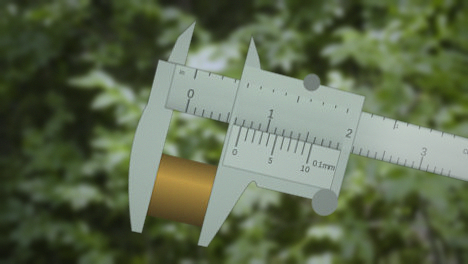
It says 6.8; mm
